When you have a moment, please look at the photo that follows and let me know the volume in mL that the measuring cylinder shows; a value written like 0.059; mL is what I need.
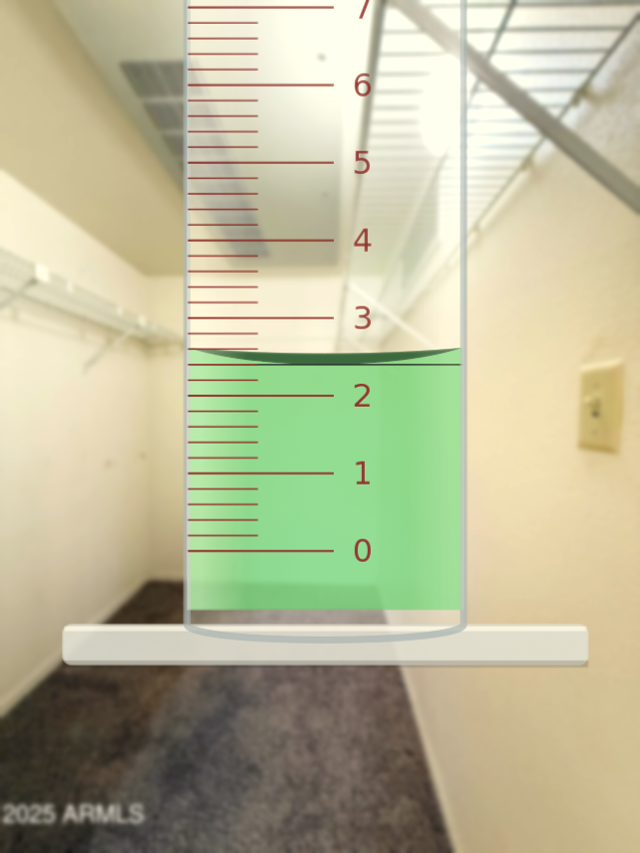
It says 2.4; mL
